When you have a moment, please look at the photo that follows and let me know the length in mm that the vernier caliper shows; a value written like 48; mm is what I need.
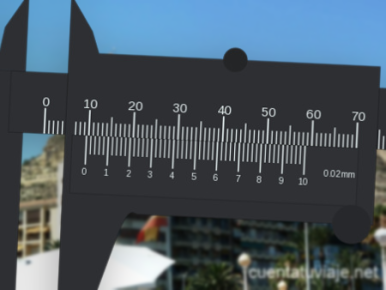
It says 9.5; mm
